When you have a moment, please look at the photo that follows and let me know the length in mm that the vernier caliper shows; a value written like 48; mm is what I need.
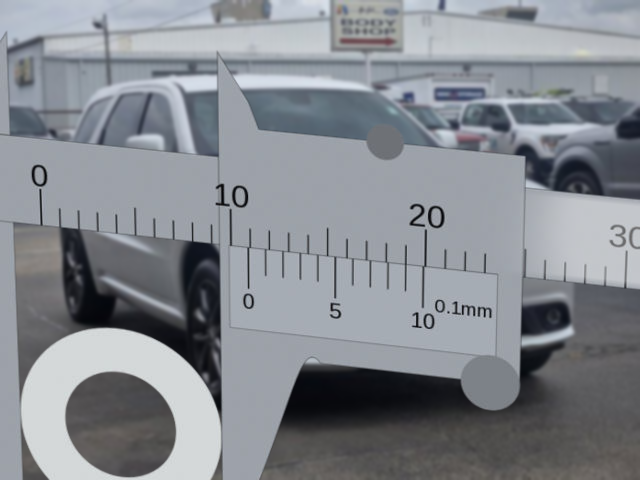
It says 10.9; mm
